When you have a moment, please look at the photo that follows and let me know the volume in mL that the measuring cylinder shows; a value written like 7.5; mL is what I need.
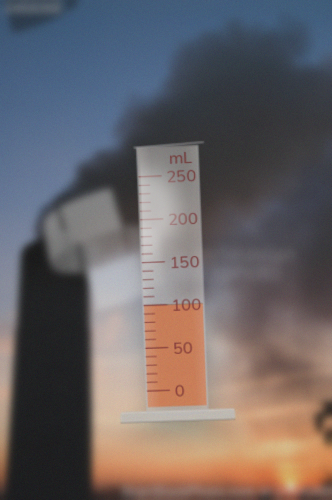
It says 100; mL
